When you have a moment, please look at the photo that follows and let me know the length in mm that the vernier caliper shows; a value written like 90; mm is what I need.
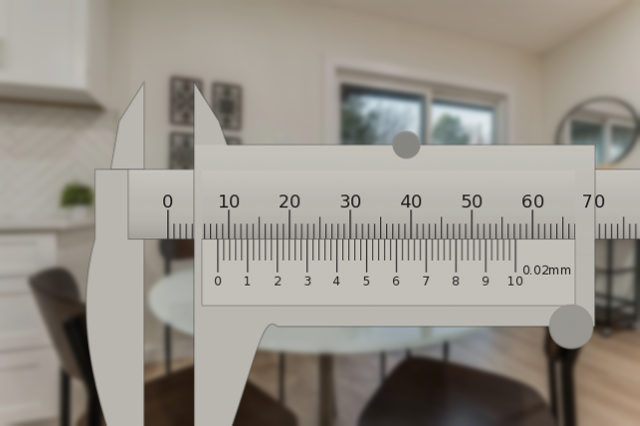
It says 8.2; mm
